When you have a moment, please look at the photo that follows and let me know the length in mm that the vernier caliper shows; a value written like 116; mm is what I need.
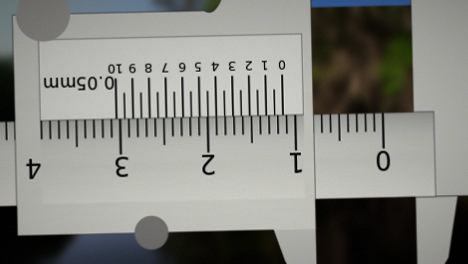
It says 11.4; mm
